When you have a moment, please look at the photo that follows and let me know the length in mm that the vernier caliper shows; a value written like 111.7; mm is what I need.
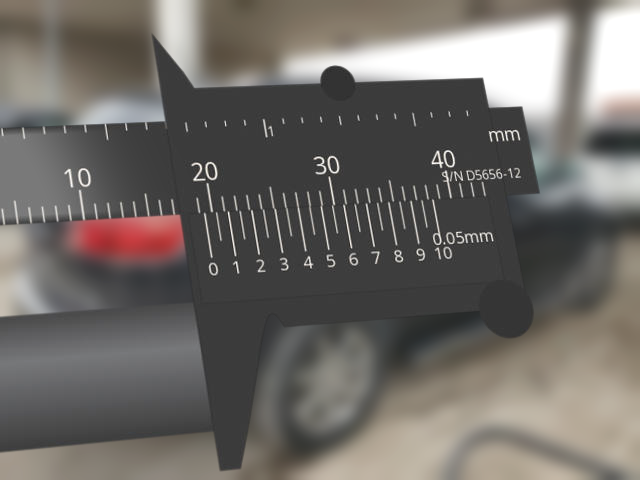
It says 19.4; mm
